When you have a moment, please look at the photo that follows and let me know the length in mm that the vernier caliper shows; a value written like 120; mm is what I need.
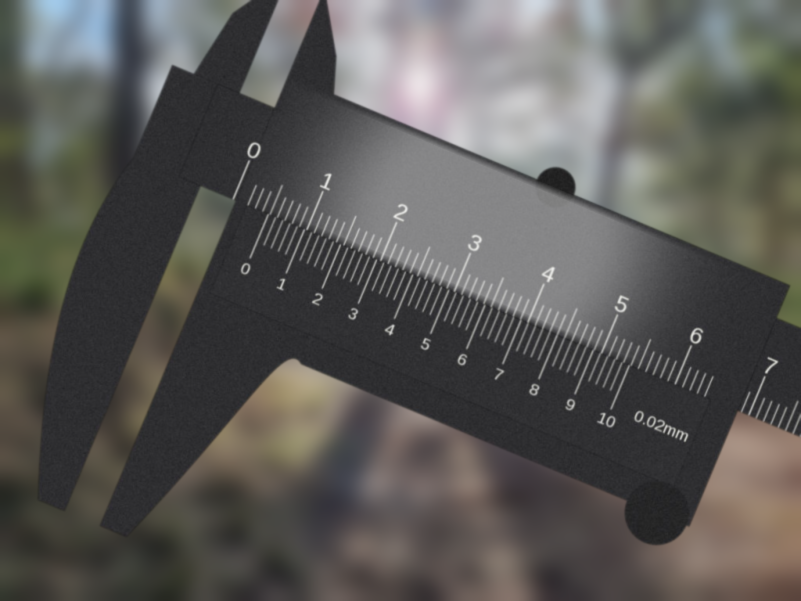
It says 4.8; mm
